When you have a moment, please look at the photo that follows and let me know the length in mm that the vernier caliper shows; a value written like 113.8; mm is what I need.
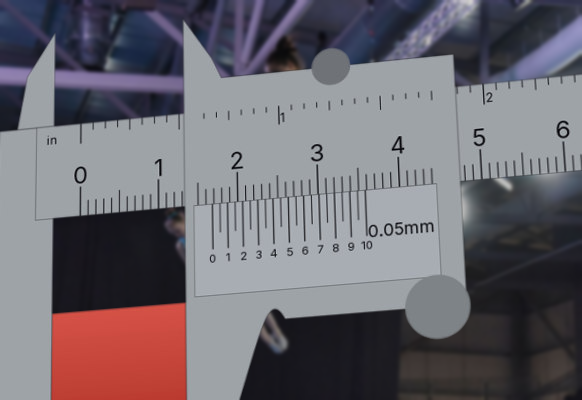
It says 16.8; mm
